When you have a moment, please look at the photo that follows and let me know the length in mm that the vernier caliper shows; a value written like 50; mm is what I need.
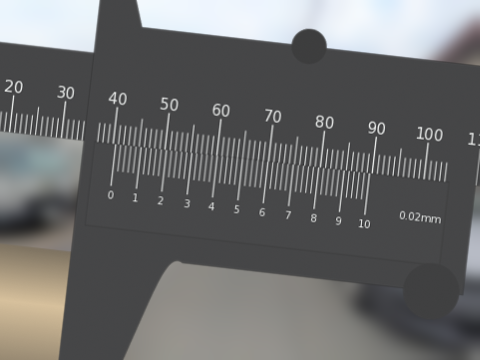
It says 40.5; mm
